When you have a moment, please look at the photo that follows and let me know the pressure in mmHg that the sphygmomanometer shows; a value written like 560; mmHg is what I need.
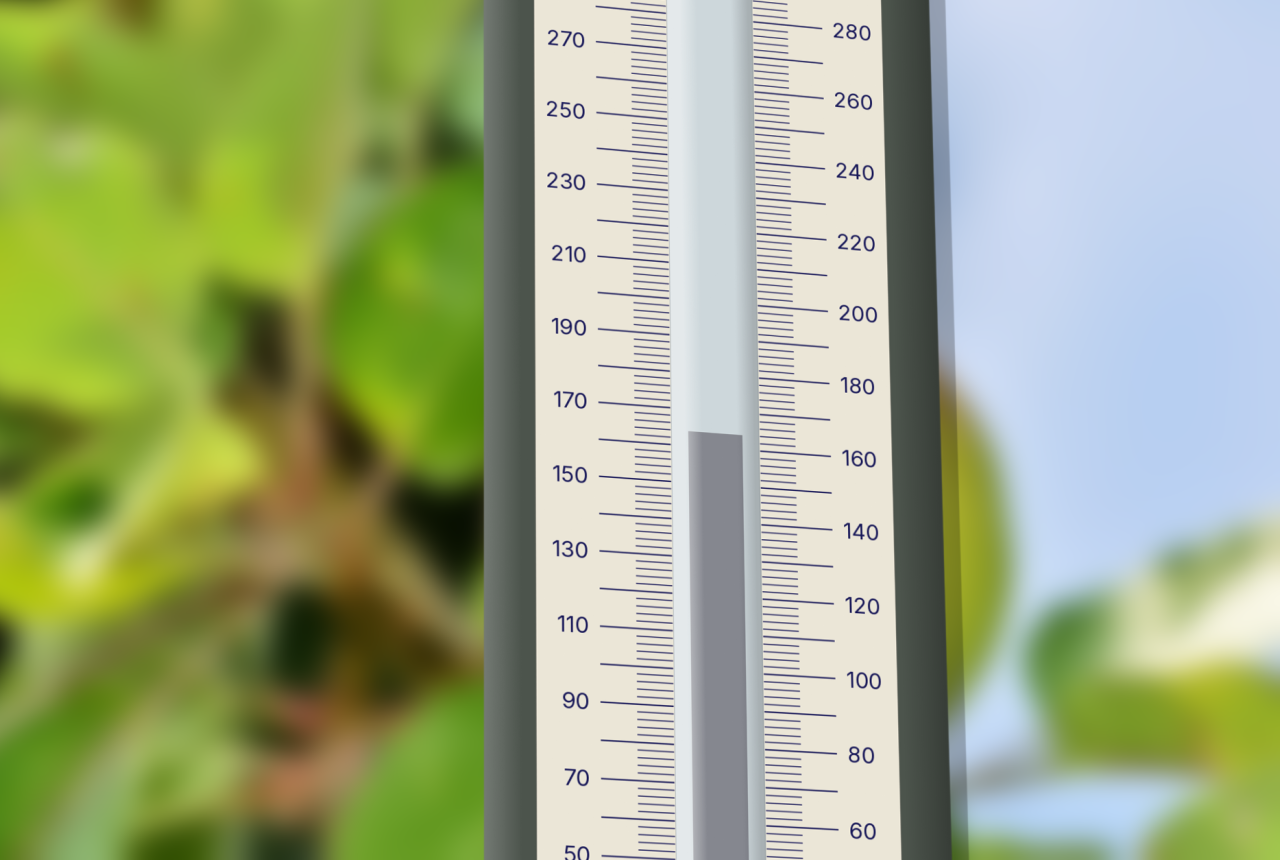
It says 164; mmHg
